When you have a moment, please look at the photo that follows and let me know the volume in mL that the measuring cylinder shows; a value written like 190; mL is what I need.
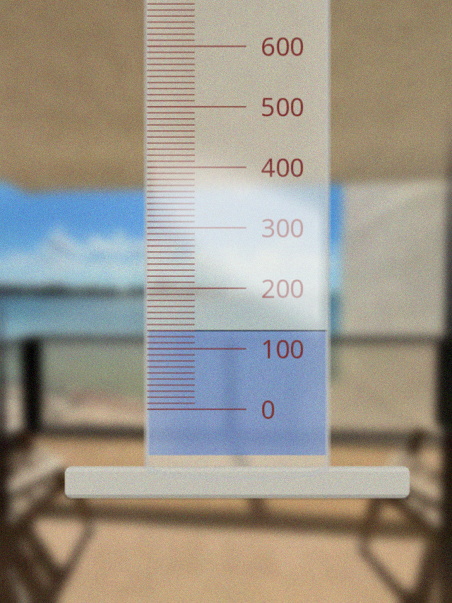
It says 130; mL
